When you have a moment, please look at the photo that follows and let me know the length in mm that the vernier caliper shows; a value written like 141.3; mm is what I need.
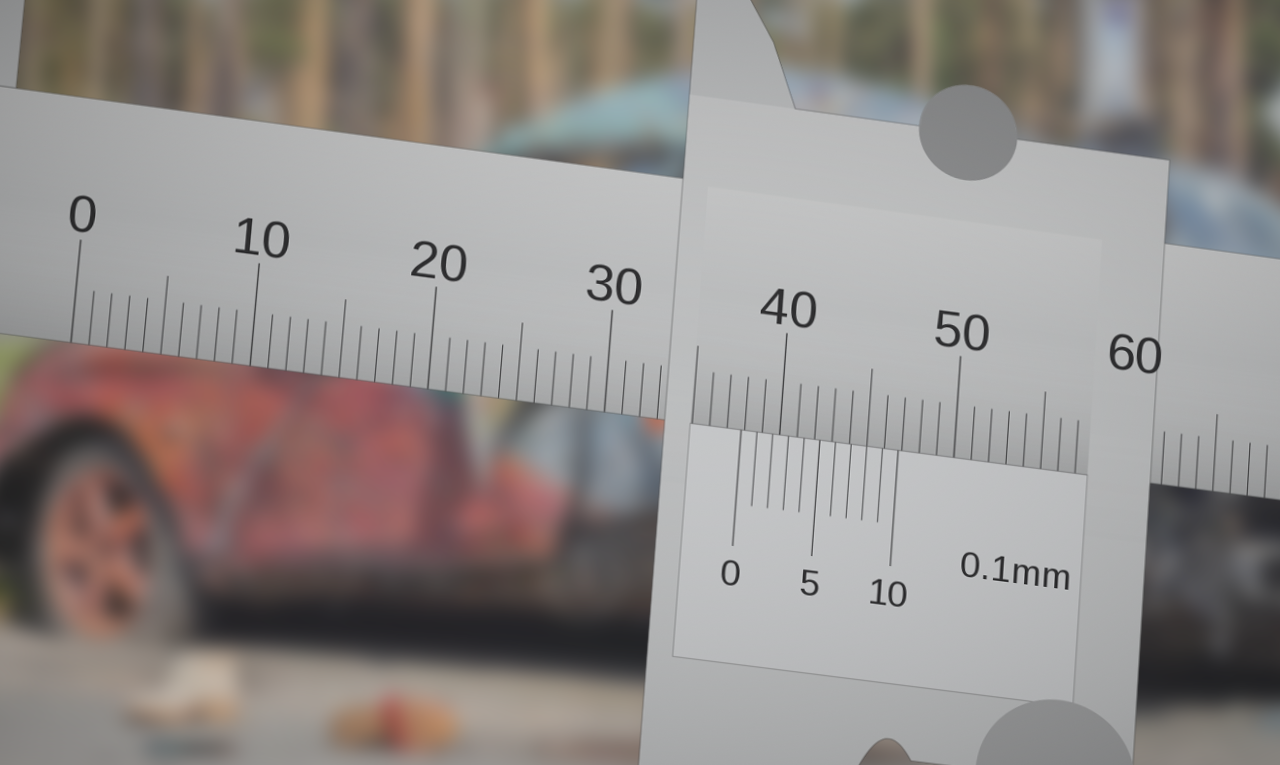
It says 37.8; mm
